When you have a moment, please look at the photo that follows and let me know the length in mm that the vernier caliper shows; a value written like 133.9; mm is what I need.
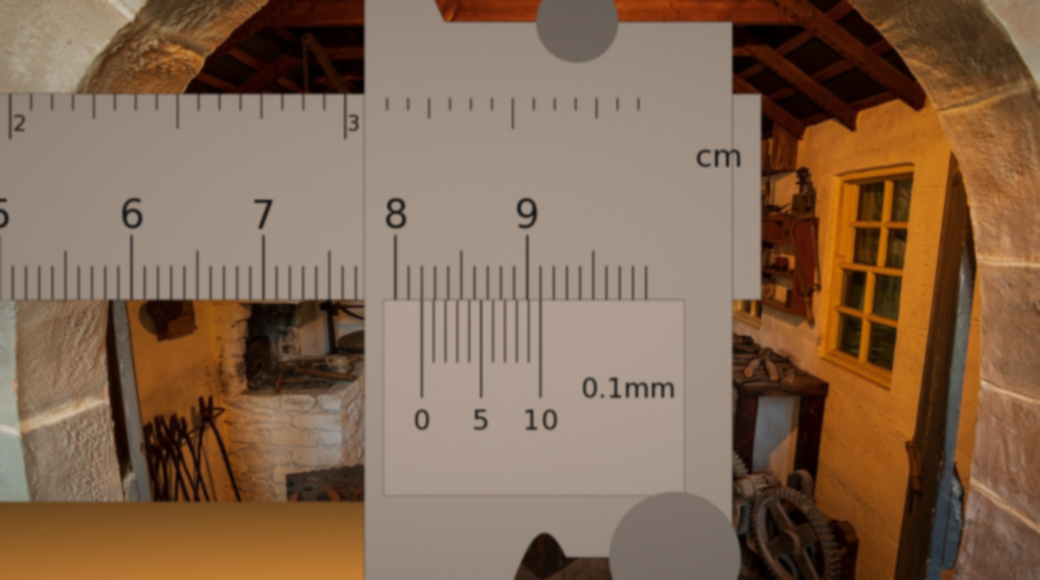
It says 82.0; mm
